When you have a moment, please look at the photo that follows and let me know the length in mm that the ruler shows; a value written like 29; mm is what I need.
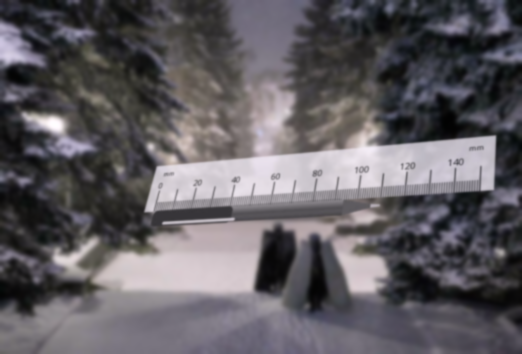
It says 110; mm
